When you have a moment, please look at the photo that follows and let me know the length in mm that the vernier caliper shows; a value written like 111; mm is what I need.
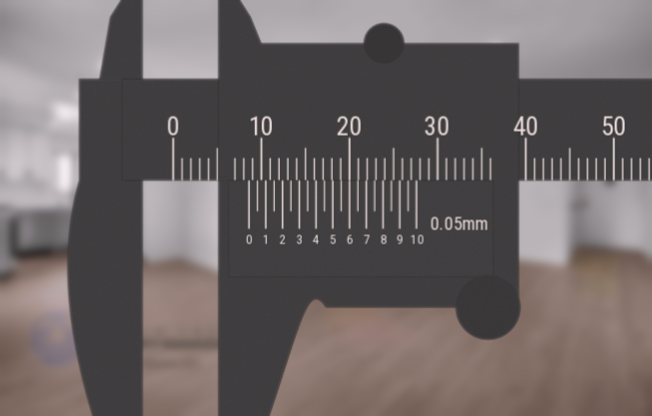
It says 8.6; mm
